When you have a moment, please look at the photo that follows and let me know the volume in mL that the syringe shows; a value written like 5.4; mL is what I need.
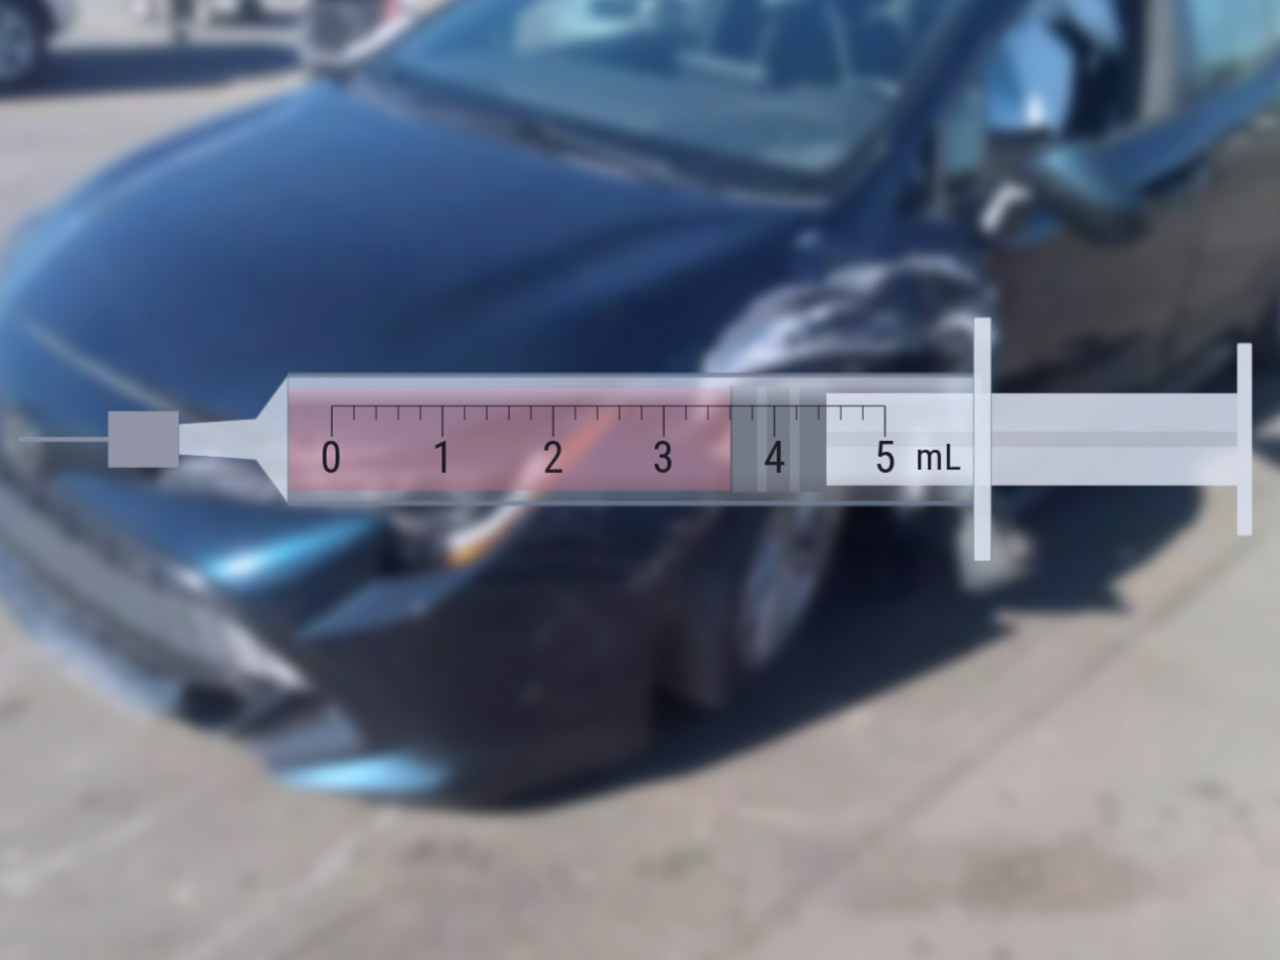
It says 3.6; mL
